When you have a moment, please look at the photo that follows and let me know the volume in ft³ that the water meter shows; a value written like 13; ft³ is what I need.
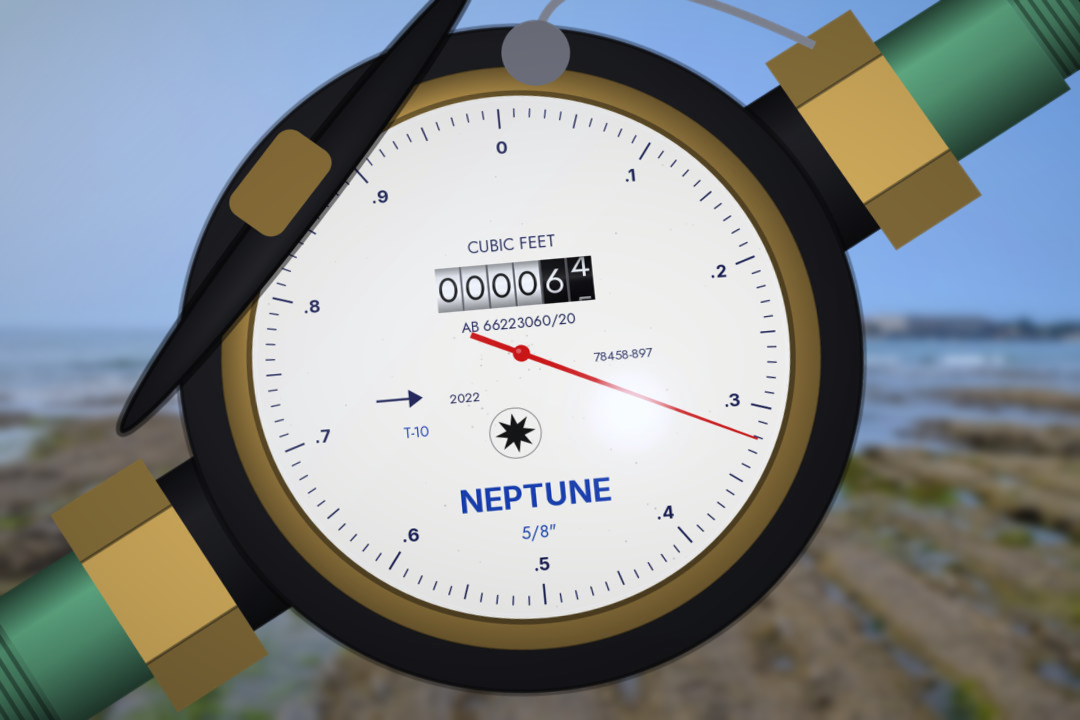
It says 64.32; ft³
